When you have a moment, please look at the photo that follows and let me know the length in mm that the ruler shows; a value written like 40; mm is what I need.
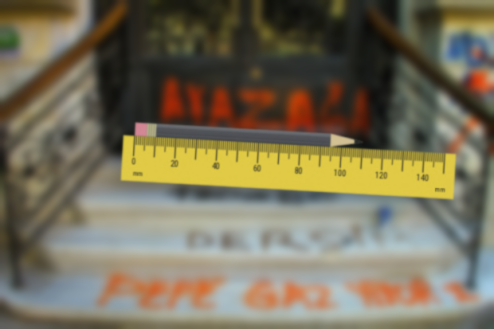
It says 110; mm
